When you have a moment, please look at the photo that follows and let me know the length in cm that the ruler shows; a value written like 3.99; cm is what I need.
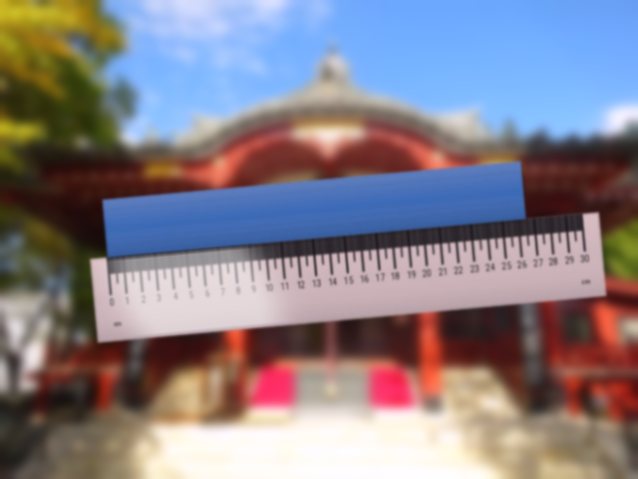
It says 26.5; cm
